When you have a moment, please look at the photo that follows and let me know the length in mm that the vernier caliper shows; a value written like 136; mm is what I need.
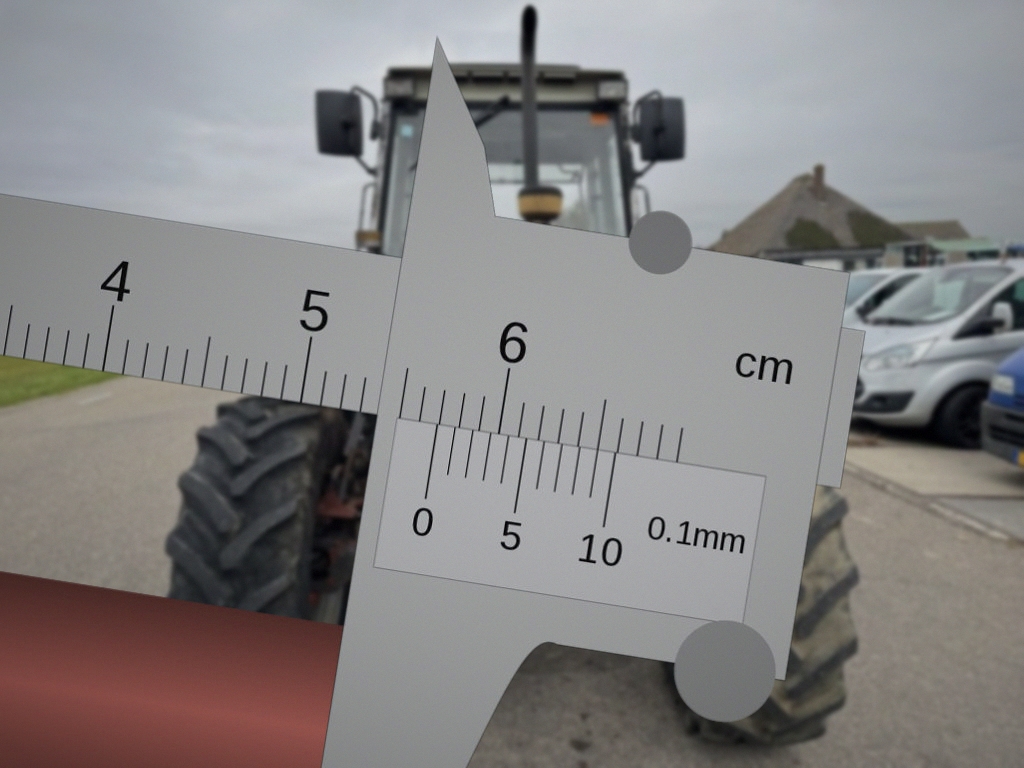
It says 56.9; mm
